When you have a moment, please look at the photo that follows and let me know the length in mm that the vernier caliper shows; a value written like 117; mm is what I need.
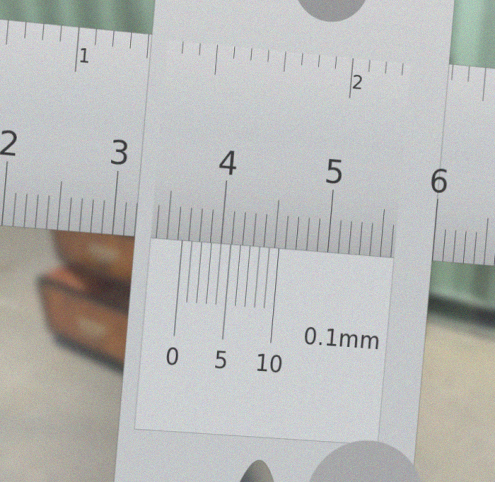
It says 36.4; mm
